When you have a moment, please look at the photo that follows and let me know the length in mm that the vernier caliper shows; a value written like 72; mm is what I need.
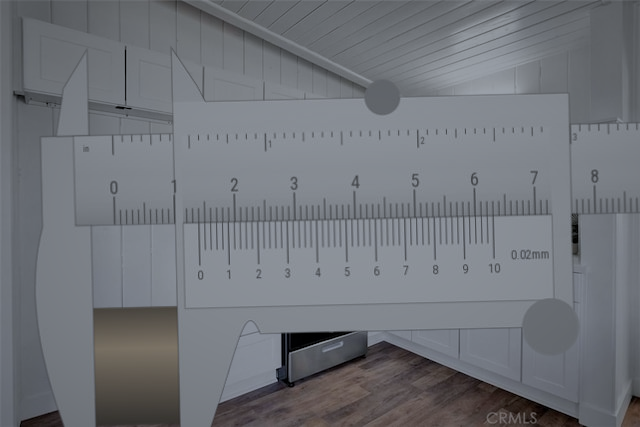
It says 14.0; mm
